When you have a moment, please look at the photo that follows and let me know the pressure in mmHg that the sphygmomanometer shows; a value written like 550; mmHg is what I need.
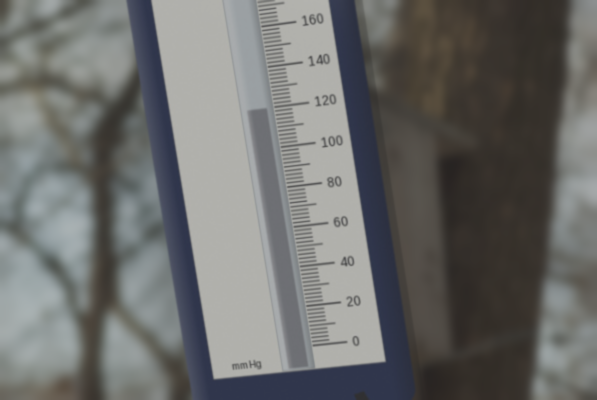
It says 120; mmHg
